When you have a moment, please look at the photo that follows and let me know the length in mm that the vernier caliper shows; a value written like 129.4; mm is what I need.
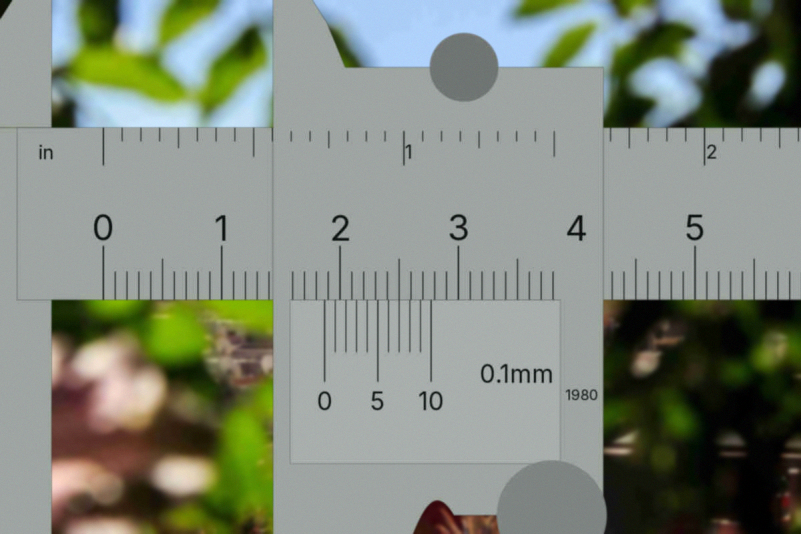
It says 18.7; mm
